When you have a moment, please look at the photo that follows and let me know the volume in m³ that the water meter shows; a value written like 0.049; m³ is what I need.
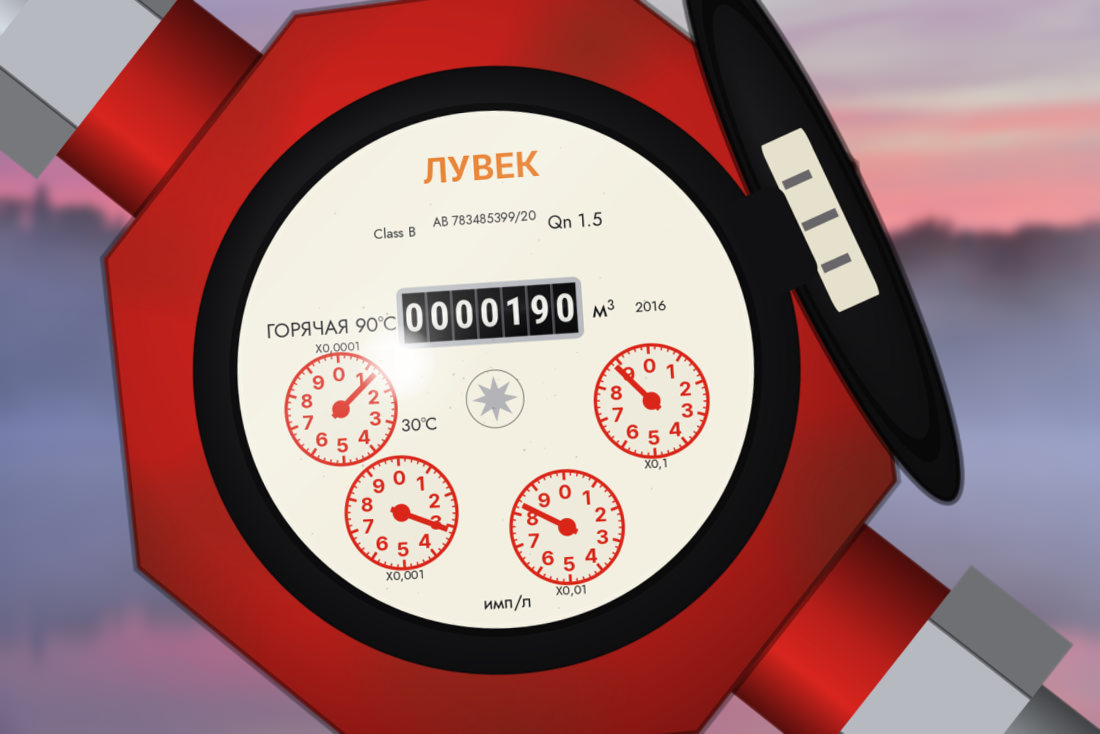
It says 190.8831; m³
